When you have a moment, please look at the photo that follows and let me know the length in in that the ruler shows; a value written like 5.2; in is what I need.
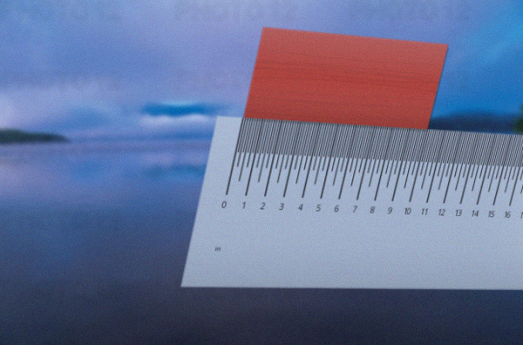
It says 10; in
